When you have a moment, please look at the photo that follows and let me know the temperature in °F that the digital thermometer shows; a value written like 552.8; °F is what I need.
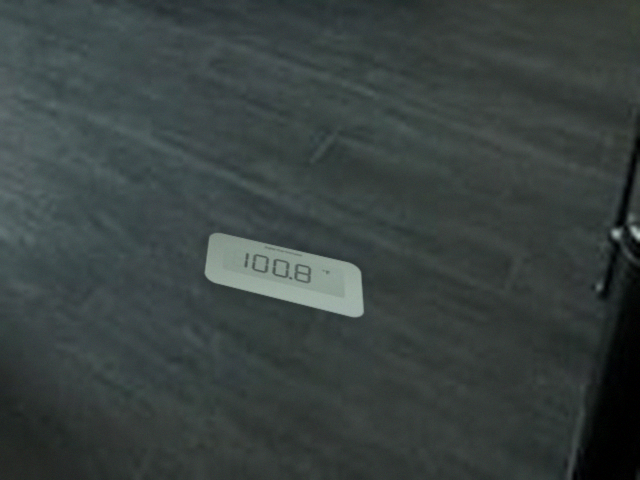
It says 100.8; °F
